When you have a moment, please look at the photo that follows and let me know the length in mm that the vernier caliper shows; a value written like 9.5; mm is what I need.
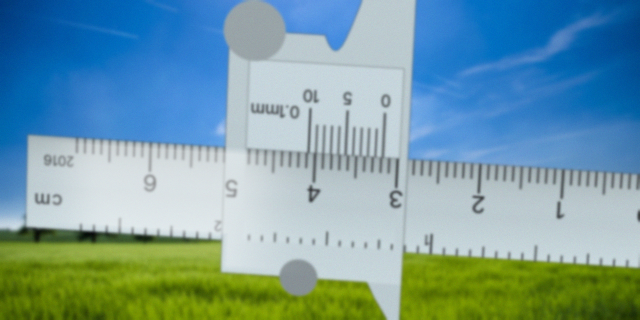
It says 31.8; mm
